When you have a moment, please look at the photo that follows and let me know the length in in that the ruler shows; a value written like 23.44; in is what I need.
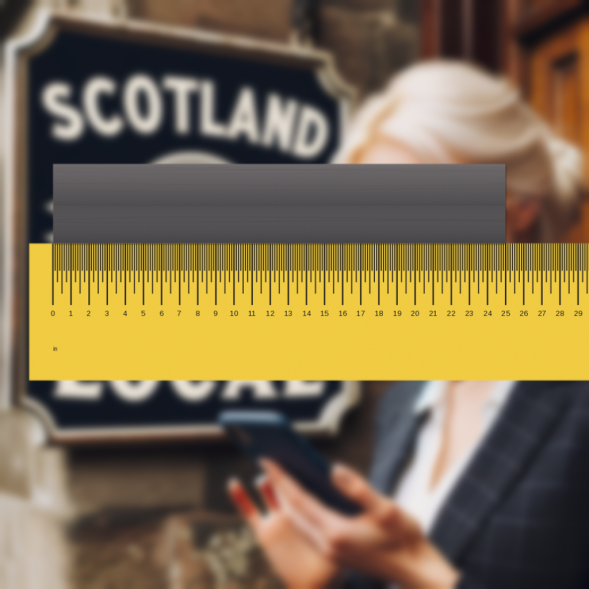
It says 25; in
